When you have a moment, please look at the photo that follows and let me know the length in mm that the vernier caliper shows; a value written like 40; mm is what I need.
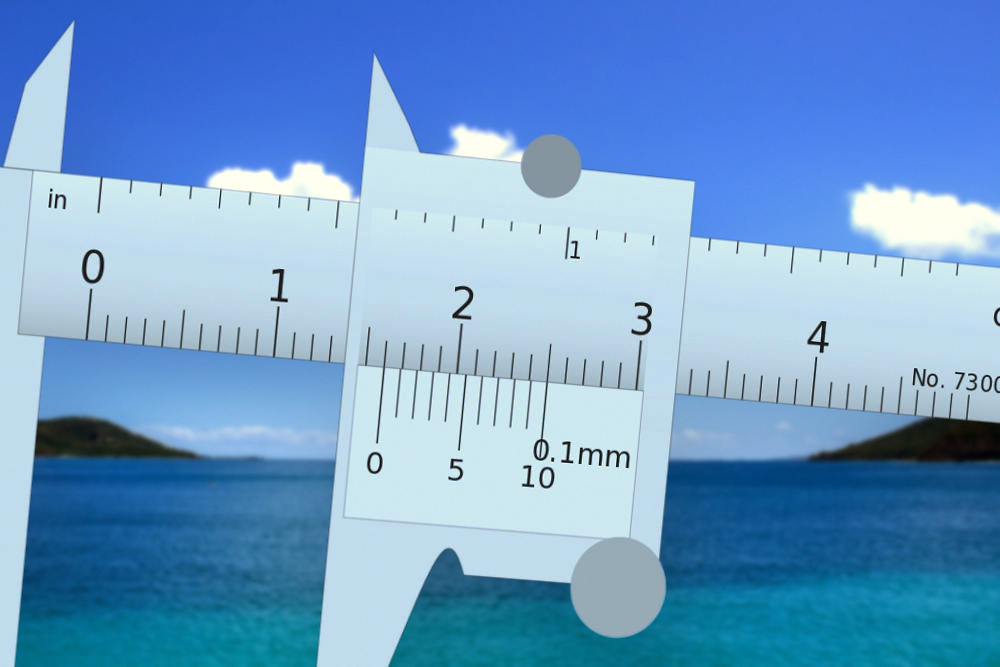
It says 16.0; mm
